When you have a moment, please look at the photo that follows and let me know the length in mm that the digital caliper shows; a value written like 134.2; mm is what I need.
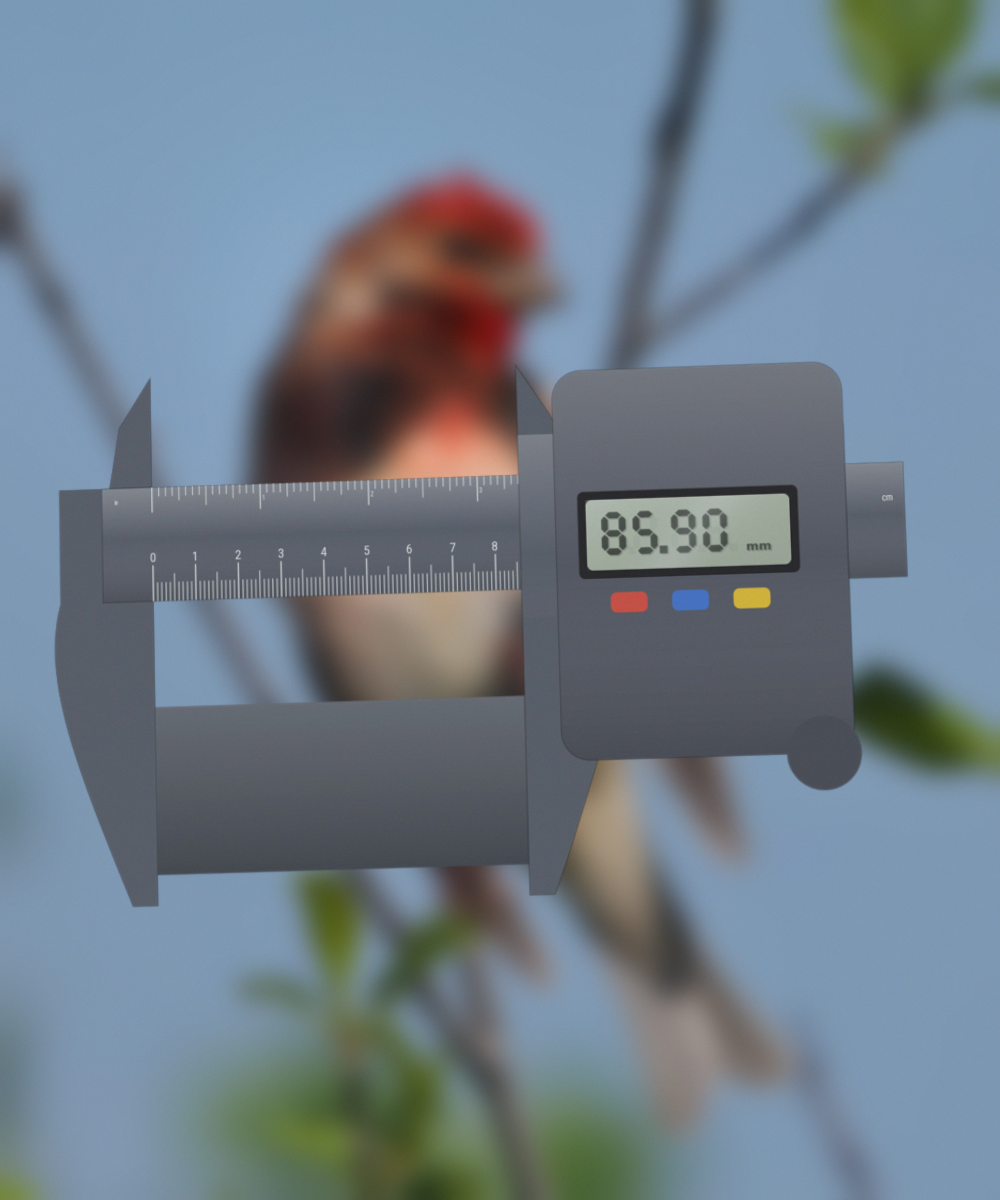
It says 85.90; mm
